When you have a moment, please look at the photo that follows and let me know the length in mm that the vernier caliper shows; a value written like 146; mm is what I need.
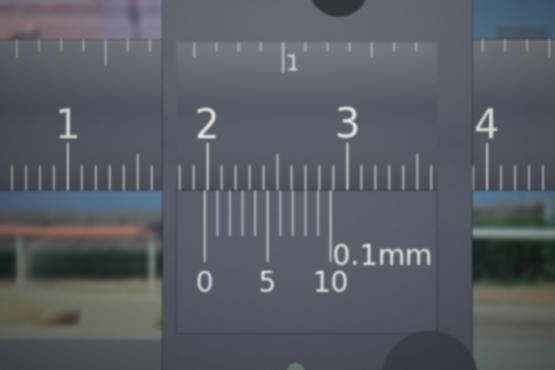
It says 19.8; mm
